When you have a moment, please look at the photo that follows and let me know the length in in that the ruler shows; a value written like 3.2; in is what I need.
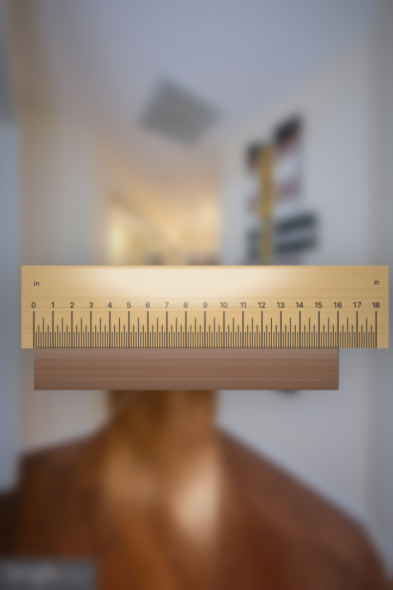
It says 16; in
